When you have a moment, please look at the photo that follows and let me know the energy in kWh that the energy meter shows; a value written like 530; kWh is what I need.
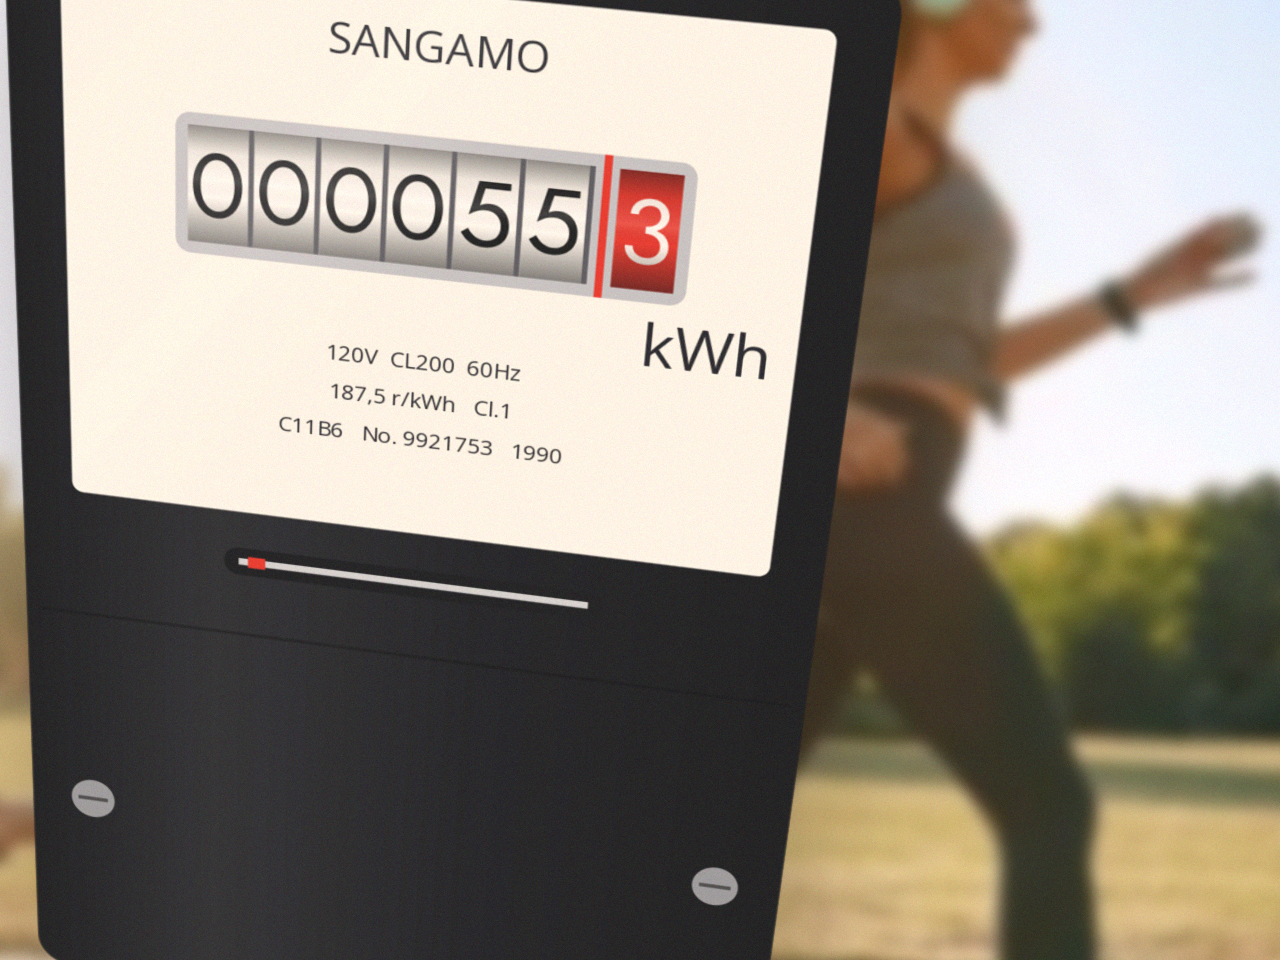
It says 55.3; kWh
